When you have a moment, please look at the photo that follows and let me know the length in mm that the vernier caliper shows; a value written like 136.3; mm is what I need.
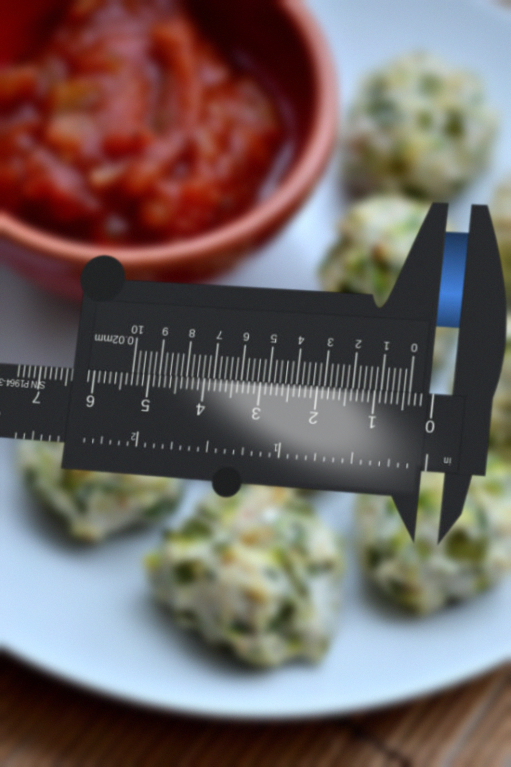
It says 4.0; mm
